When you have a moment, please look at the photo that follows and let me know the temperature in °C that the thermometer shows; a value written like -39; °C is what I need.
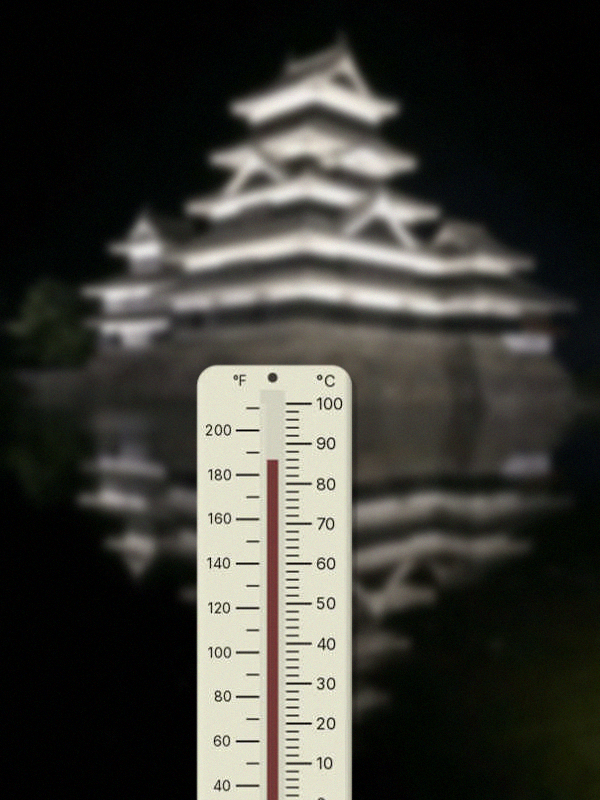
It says 86; °C
